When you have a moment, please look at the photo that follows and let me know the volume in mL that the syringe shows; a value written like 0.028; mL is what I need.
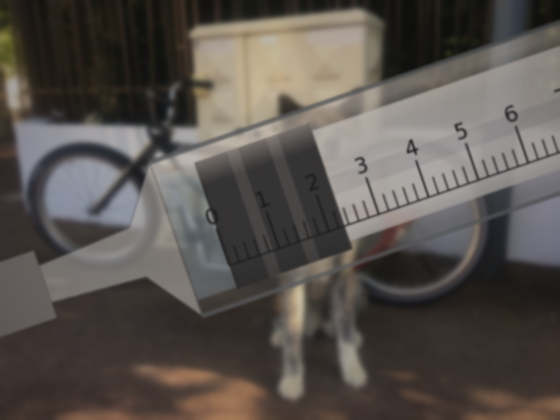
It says 0; mL
